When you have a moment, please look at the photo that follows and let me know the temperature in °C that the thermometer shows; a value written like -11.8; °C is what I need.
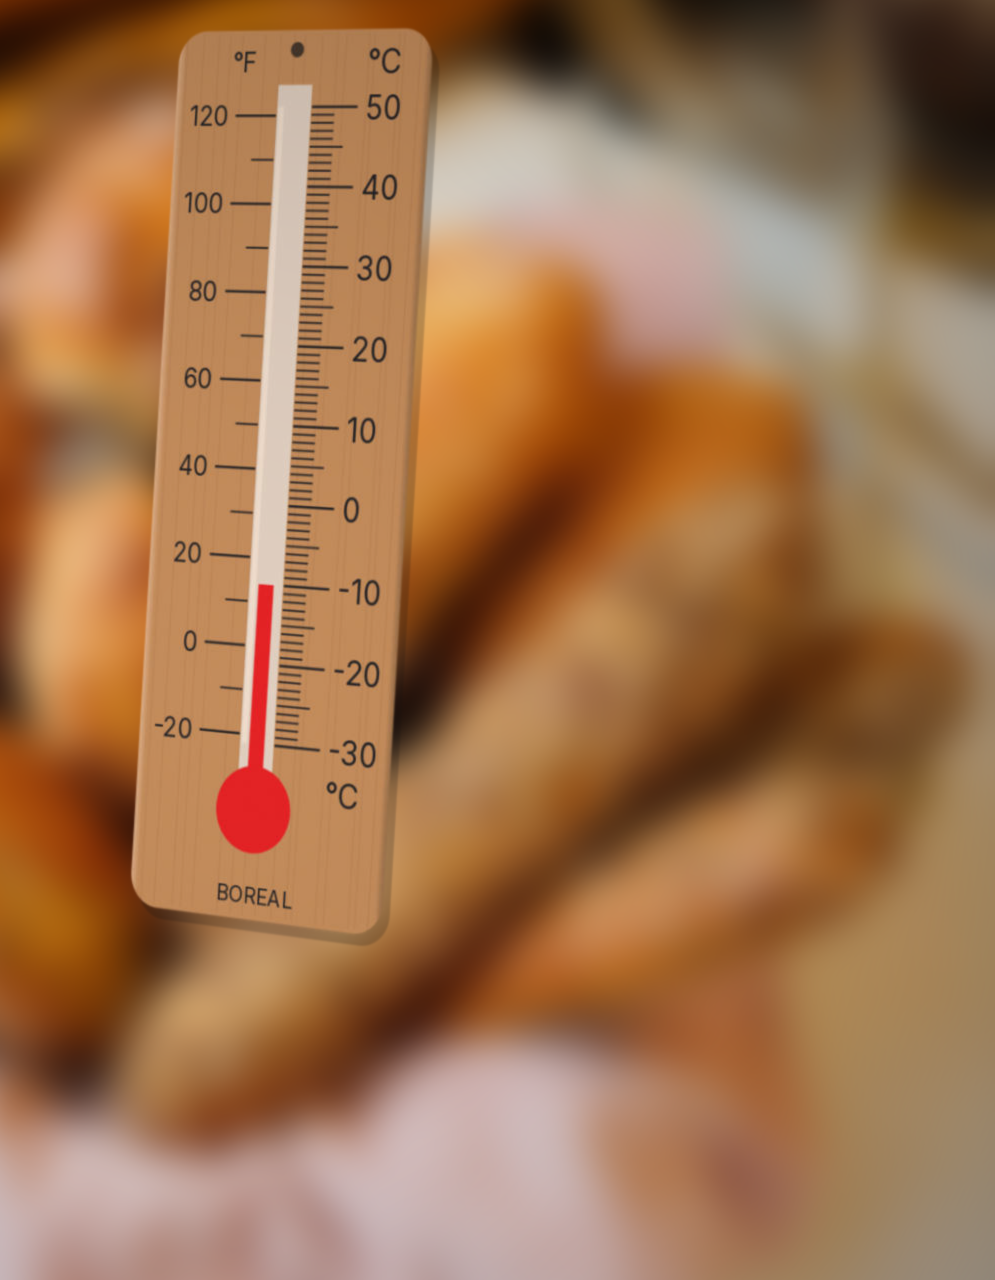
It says -10; °C
